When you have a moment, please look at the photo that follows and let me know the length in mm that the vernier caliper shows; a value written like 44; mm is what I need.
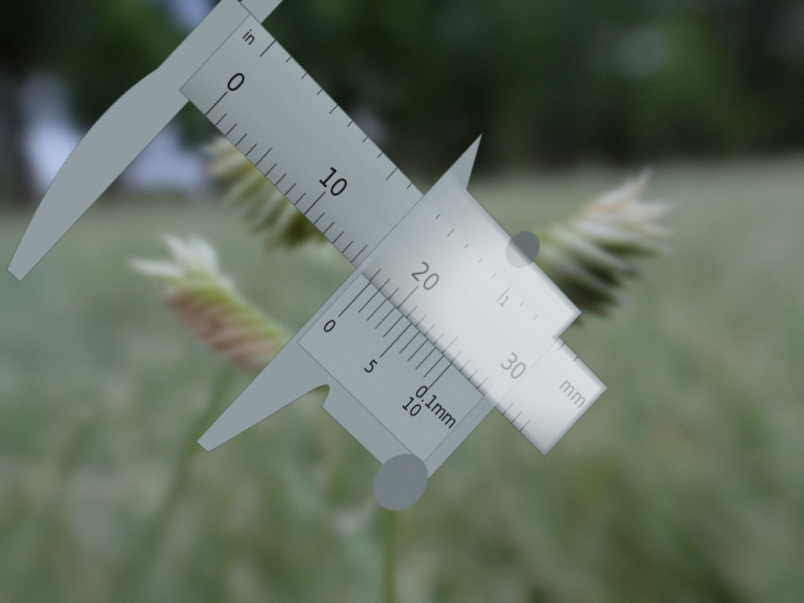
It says 17.1; mm
